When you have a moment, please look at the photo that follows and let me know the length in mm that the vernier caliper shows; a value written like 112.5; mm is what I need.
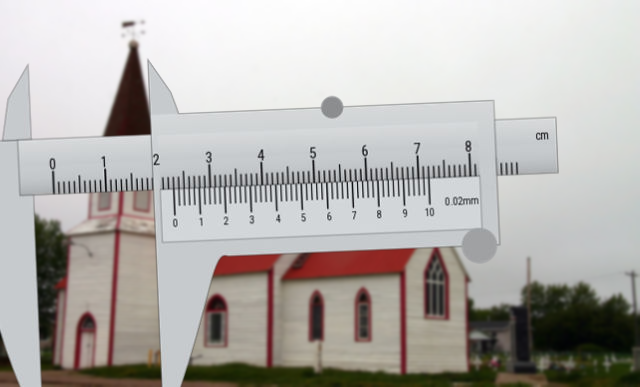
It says 23.0; mm
